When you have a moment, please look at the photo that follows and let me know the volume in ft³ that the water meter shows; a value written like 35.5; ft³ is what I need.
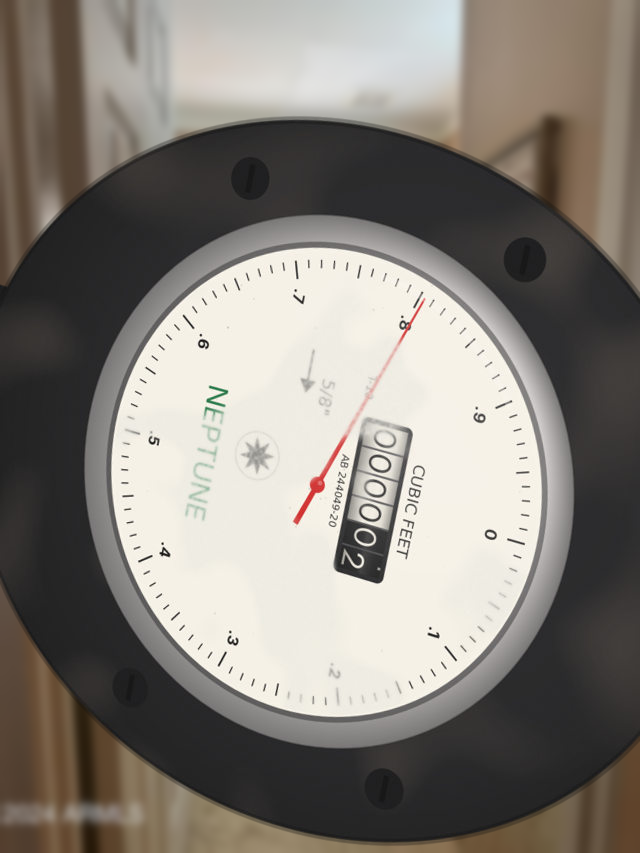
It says 1.80; ft³
